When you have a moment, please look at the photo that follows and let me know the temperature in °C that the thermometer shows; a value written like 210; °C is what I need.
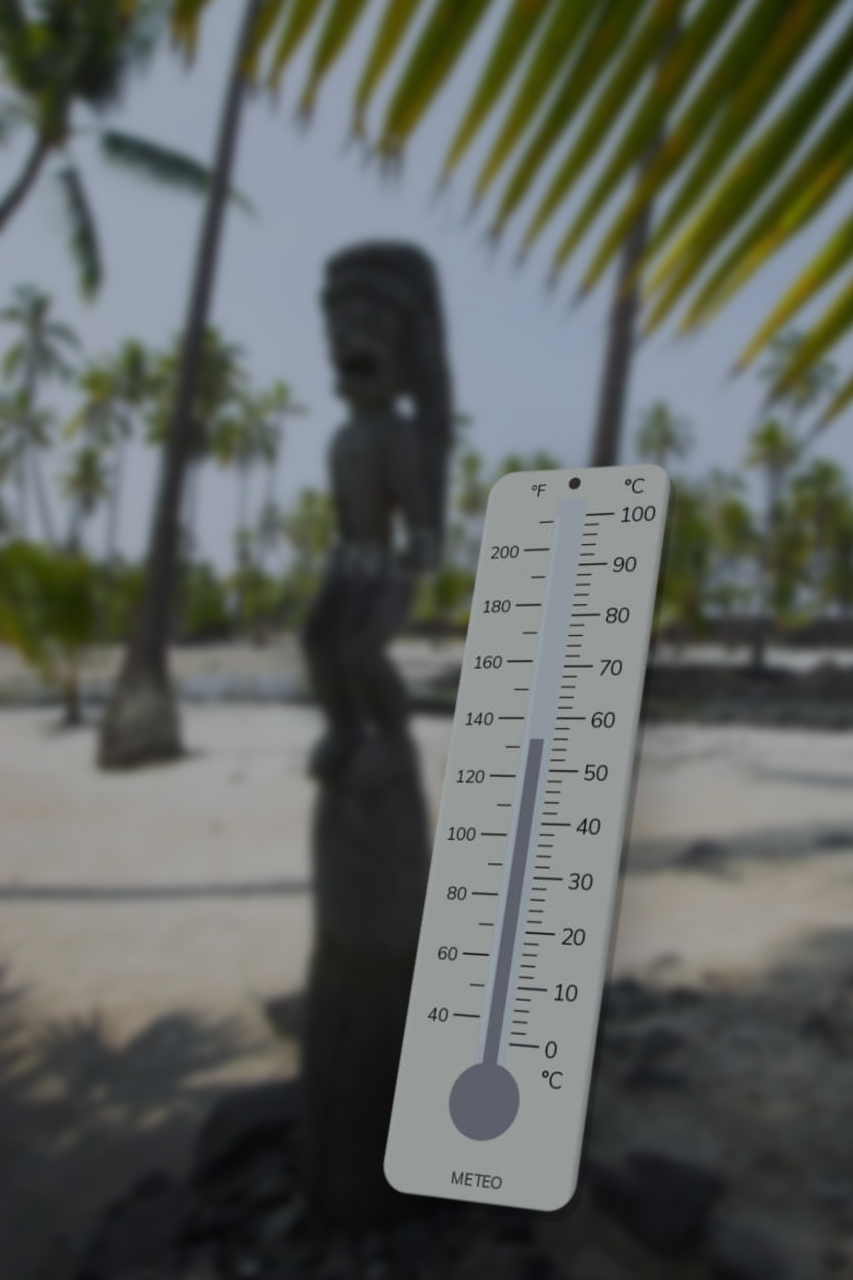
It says 56; °C
